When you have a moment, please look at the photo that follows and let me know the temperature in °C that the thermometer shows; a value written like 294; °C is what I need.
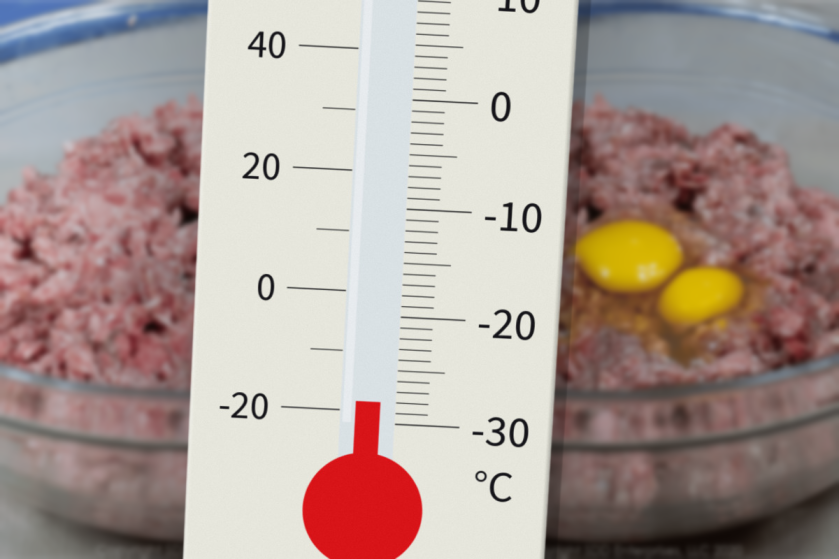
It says -28; °C
